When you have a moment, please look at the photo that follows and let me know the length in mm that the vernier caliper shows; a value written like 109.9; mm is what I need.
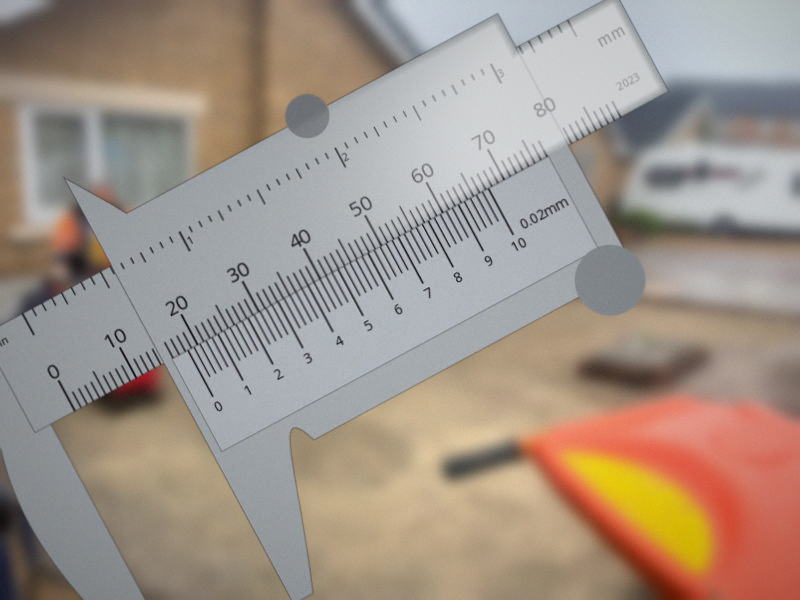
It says 18.4; mm
